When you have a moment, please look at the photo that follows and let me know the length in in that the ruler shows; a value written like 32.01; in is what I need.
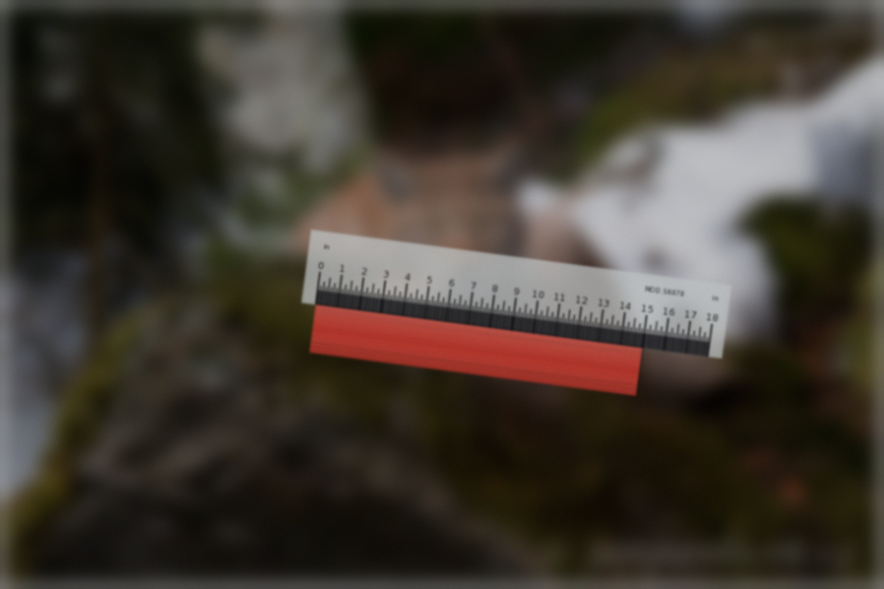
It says 15; in
